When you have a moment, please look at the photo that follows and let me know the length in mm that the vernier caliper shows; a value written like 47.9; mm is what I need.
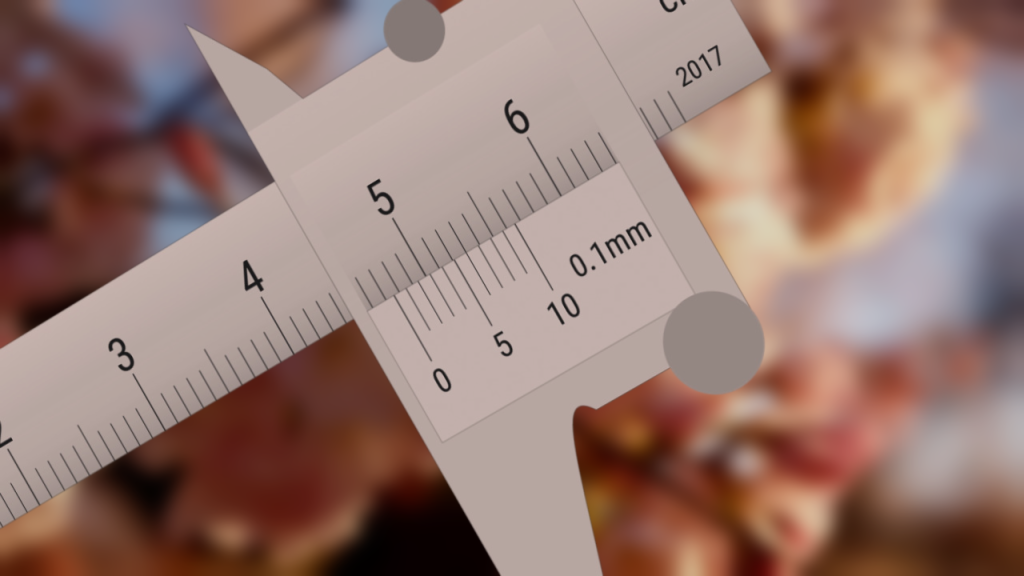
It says 47.6; mm
